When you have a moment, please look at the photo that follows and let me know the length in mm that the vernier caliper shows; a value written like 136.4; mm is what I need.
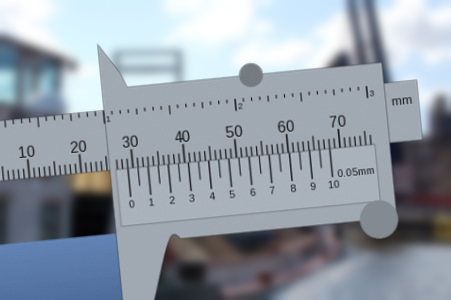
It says 29.0; mm
